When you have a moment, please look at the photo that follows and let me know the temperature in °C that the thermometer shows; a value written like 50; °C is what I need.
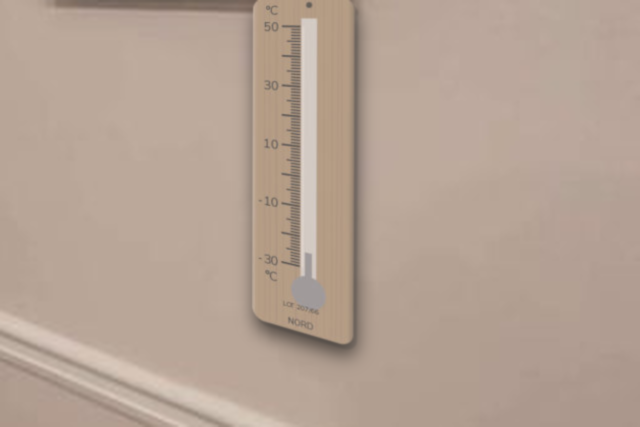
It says -25; °C
